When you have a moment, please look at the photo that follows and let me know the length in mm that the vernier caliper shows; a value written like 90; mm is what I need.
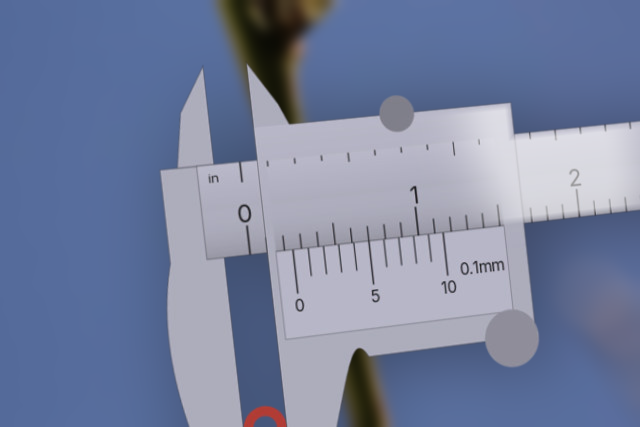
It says 2.5; mm
